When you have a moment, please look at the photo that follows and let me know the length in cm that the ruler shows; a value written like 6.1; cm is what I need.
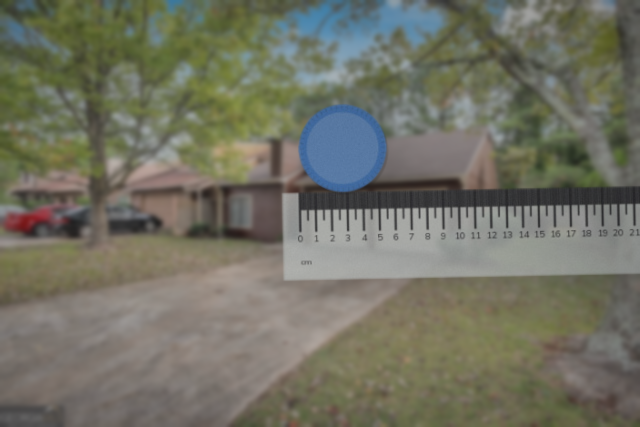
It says 5.5; cm
